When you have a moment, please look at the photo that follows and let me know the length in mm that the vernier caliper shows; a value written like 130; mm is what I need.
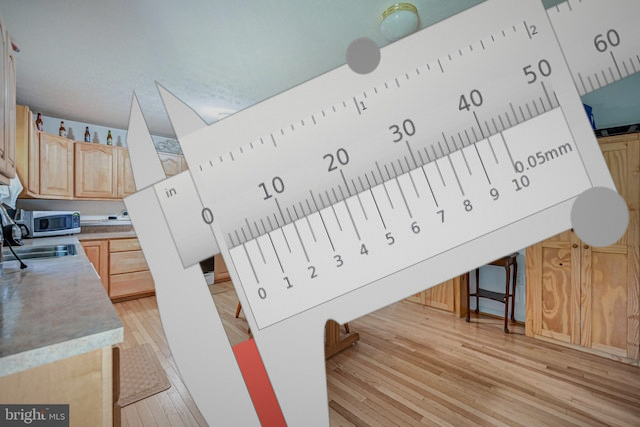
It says 3.4; mm
